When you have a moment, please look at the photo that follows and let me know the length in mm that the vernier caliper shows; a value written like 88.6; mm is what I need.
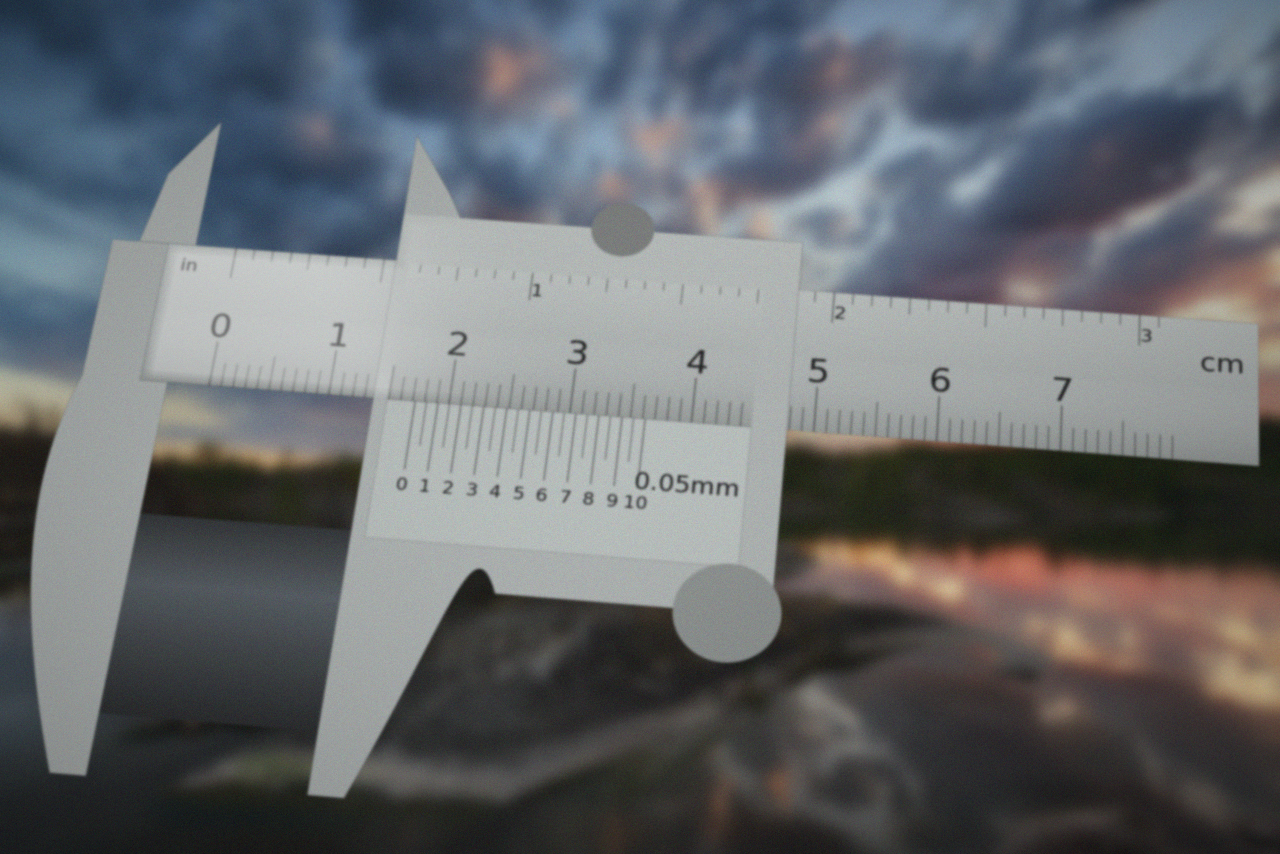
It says 17.2; mm
